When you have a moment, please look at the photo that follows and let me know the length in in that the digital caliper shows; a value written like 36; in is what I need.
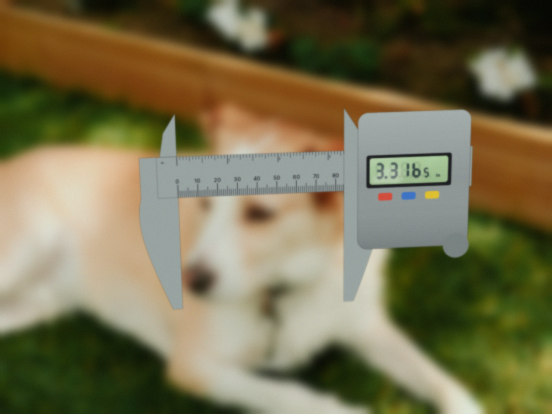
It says 3.3165; in
